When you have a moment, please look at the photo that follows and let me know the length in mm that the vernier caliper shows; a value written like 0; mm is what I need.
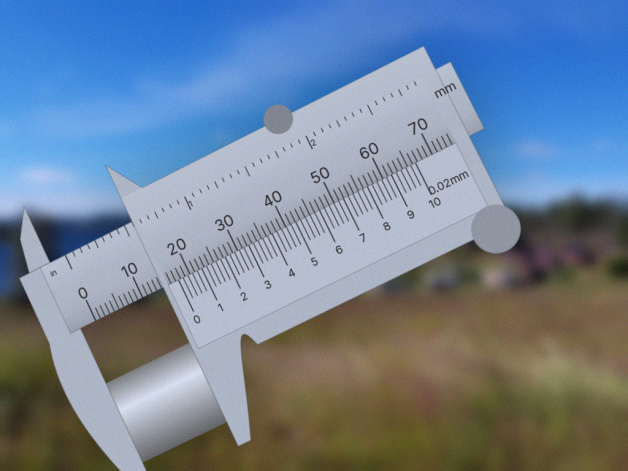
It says 17.6; mm
